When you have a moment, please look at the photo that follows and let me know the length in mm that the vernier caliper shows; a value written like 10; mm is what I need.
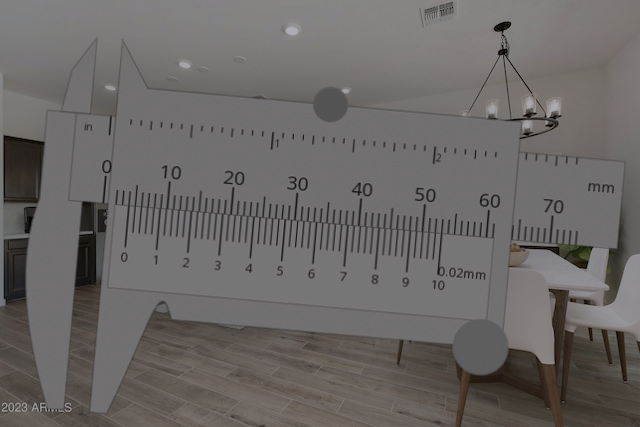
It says 4.0; mm
